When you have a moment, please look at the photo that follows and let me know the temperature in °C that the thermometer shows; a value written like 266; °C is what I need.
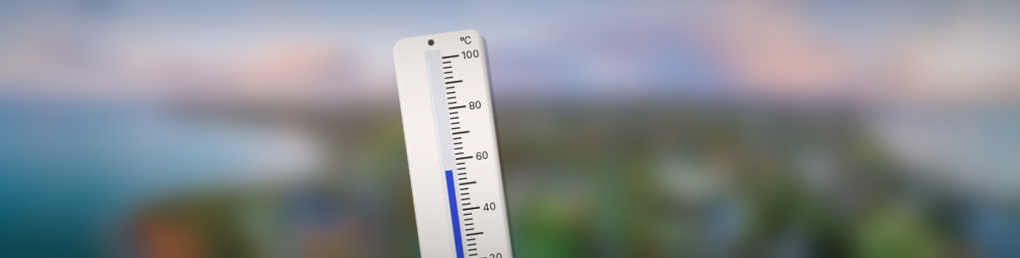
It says 56; °C
